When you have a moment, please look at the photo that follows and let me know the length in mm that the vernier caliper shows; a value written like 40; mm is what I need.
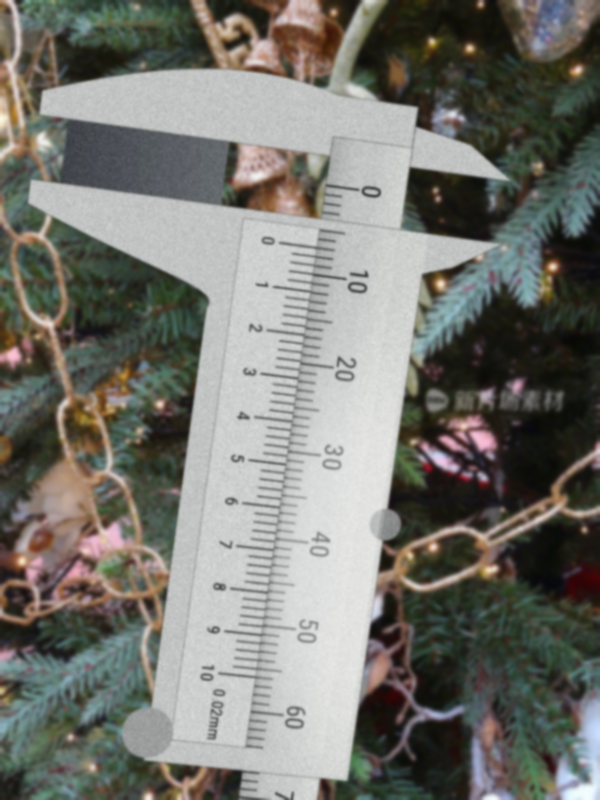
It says 7.0; mm
